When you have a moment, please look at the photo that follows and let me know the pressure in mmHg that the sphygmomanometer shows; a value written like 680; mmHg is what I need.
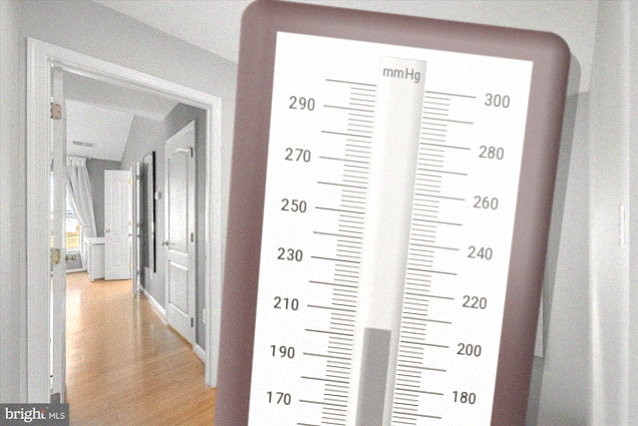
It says 204; mmHg
